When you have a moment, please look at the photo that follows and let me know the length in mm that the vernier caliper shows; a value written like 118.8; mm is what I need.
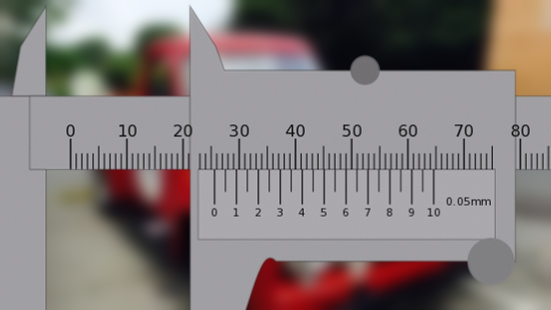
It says 25.6; mm
